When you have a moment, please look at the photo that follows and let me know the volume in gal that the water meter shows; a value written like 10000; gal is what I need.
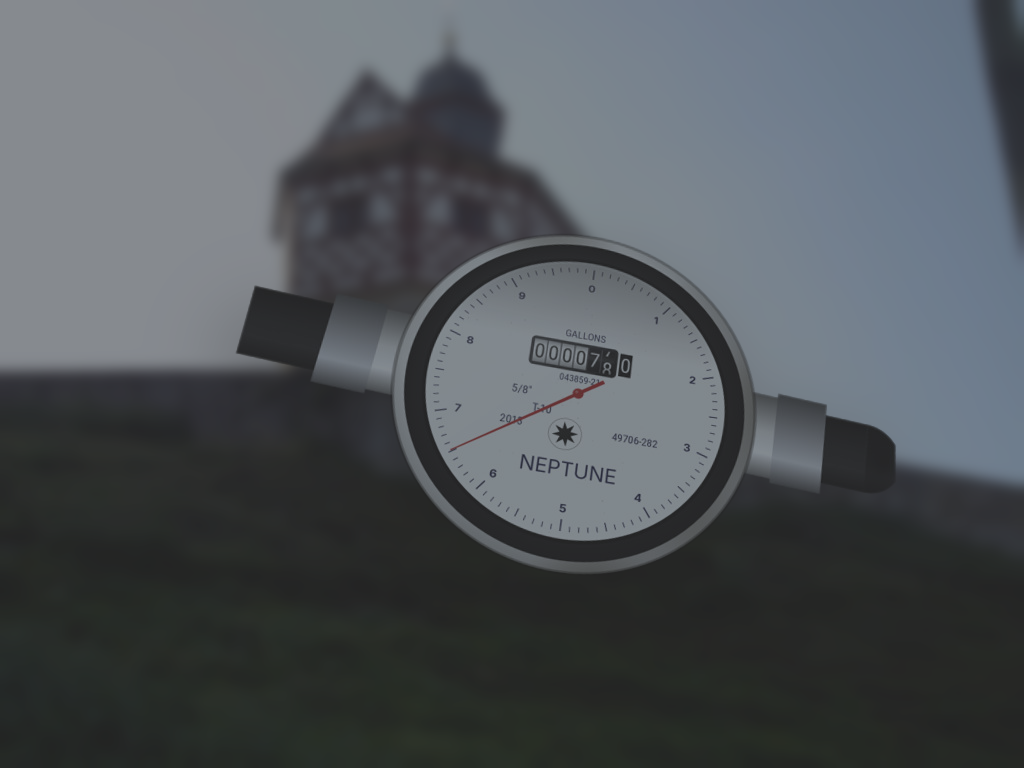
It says 776.5; gal
